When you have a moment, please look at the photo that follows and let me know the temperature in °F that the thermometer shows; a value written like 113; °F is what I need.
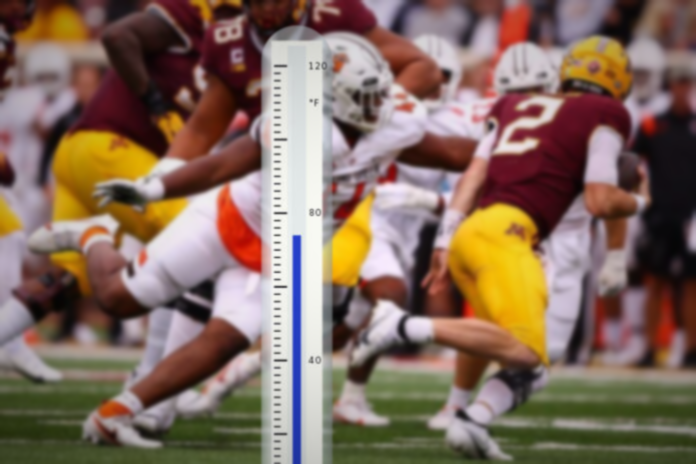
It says 74; °F
